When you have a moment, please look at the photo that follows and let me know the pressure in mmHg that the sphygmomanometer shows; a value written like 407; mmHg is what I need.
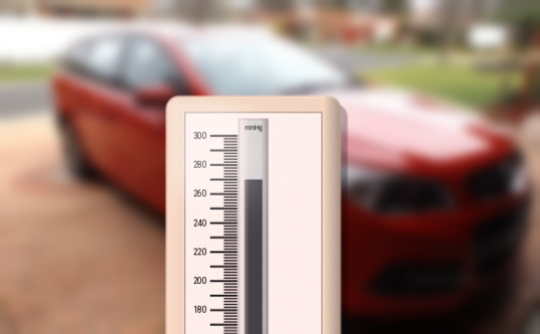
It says 270; mmHg
